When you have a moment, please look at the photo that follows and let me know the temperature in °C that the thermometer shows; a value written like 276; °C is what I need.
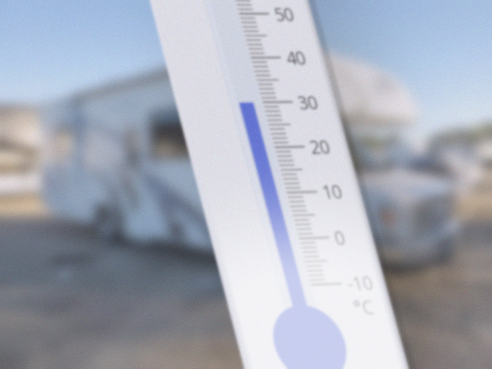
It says 30; °C
